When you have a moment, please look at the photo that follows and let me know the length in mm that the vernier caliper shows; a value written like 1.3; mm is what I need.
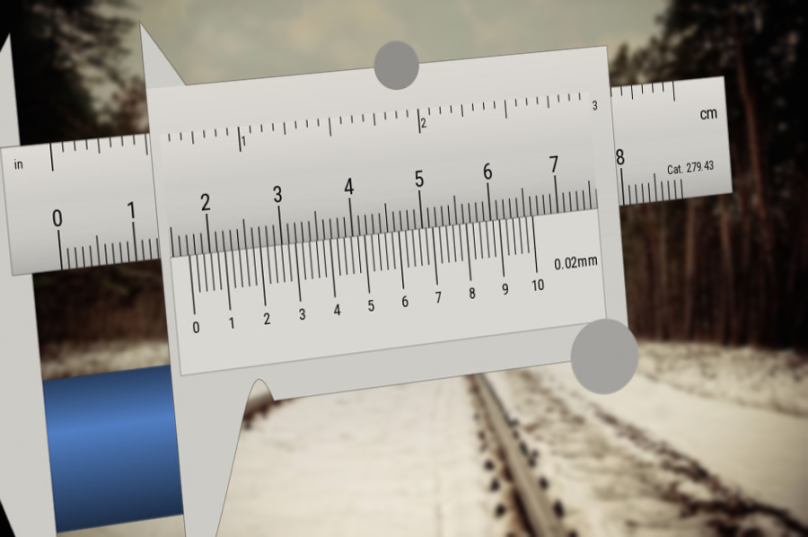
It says 17.2; mm
